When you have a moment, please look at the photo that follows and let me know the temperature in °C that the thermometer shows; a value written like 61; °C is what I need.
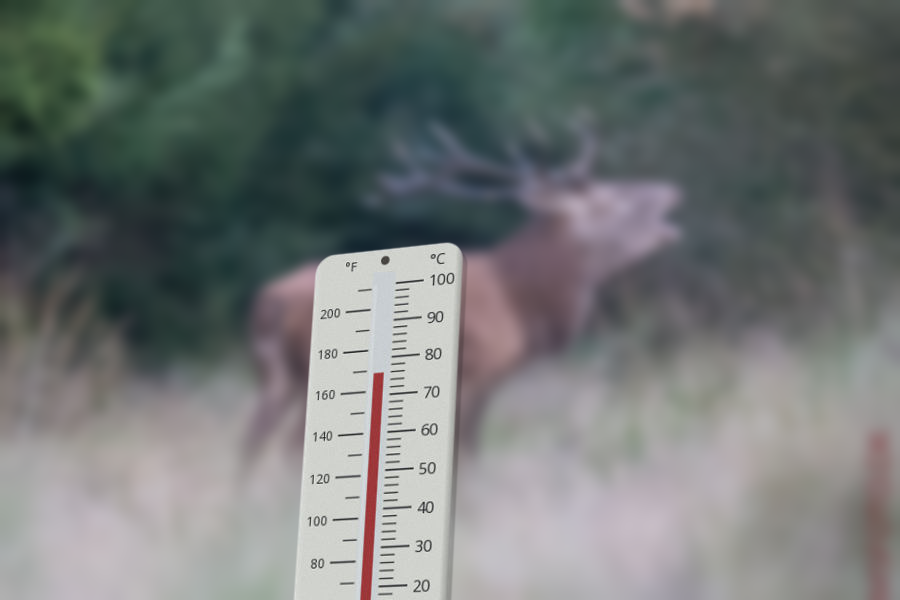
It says 76; °C
